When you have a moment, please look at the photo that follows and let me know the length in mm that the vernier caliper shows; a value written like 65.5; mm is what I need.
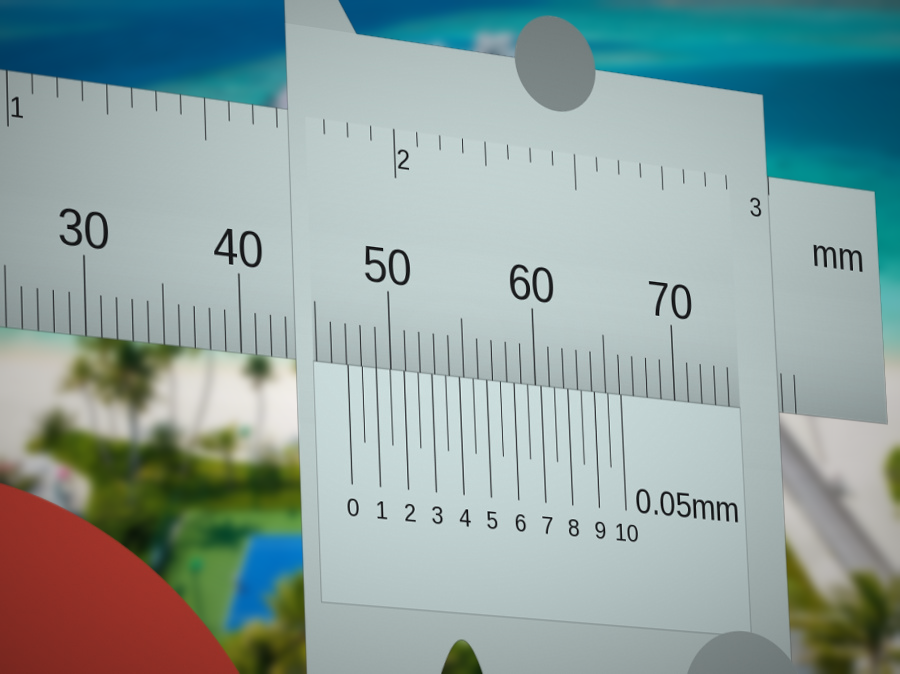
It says 47.1; mm
